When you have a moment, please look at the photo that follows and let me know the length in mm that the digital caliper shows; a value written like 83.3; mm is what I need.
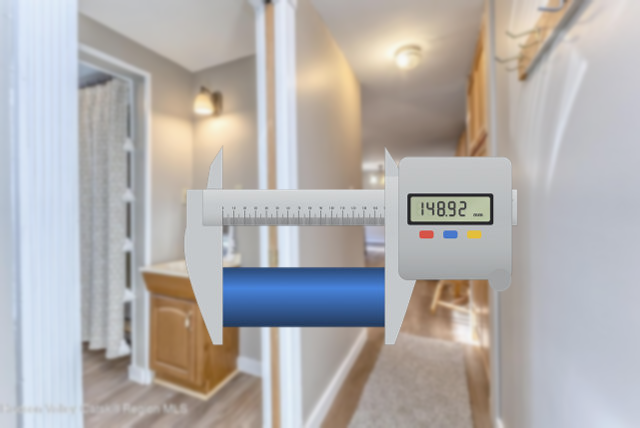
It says 148.92; mm
